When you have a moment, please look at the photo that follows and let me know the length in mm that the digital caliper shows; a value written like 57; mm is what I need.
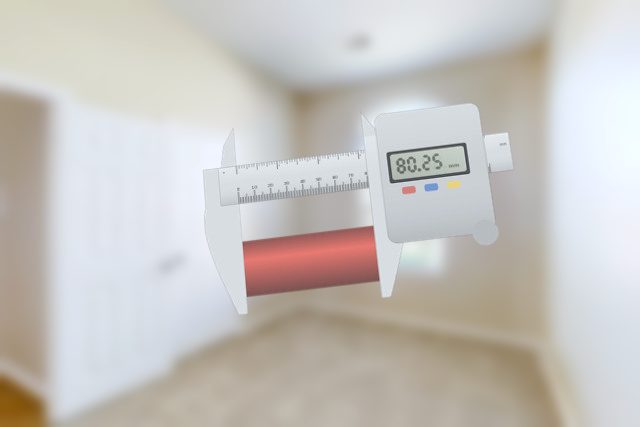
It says 80.25; mm
